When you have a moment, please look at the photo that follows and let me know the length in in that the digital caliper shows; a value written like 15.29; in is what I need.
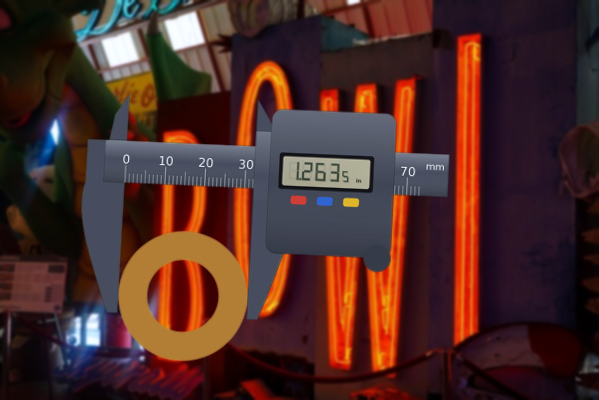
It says 1.2635; in
